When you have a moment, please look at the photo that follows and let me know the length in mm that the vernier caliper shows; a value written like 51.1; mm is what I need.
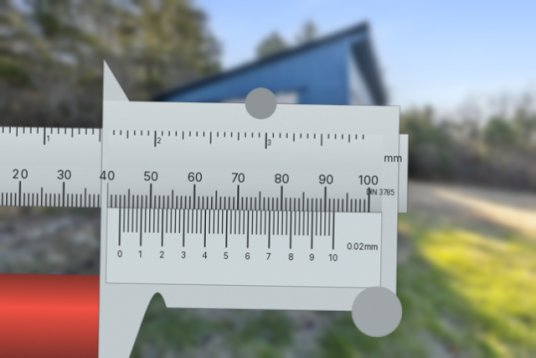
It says 43.0; mm
